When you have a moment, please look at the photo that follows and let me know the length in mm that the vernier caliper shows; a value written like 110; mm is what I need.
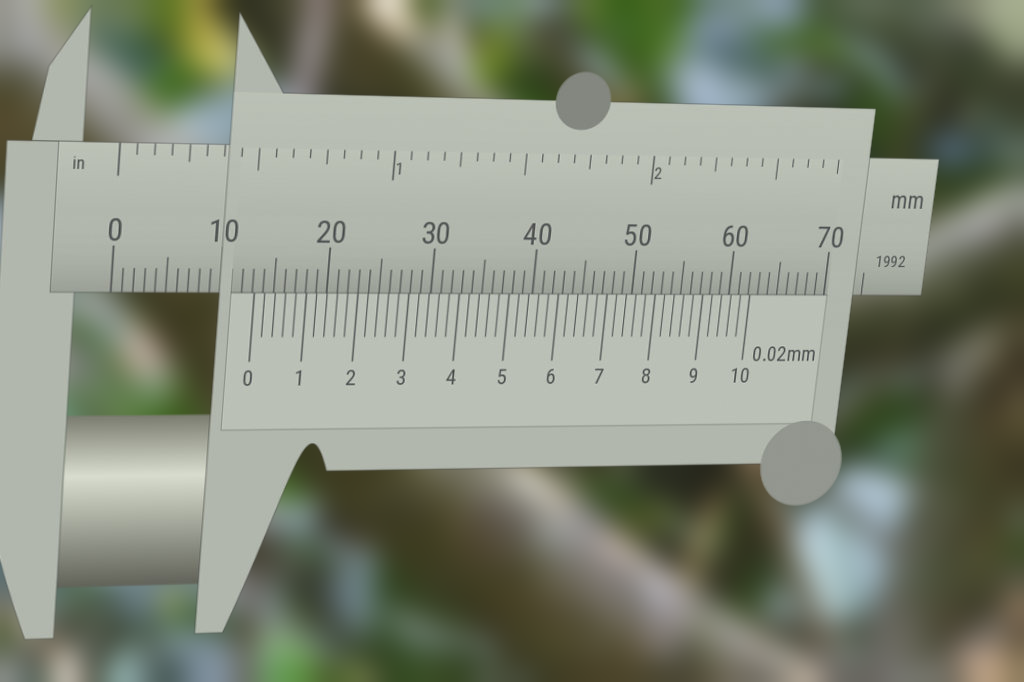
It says 13.2; mm
